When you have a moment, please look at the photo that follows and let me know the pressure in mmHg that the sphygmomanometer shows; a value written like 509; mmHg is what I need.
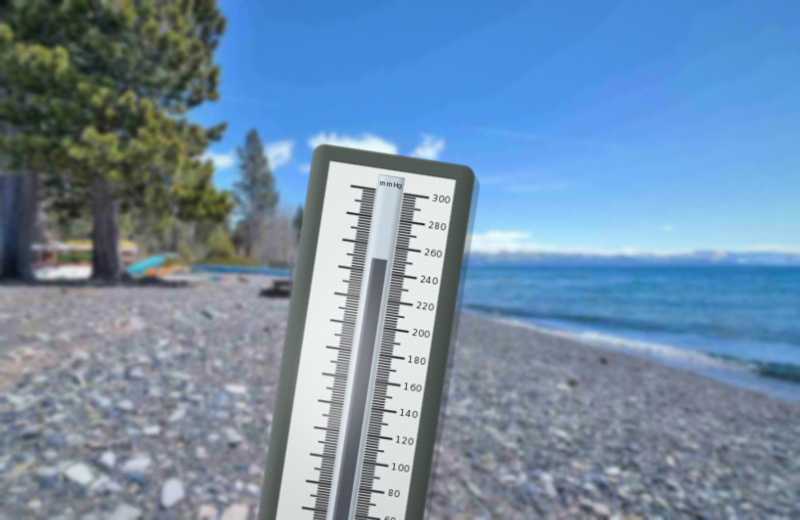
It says 250; mmHg
